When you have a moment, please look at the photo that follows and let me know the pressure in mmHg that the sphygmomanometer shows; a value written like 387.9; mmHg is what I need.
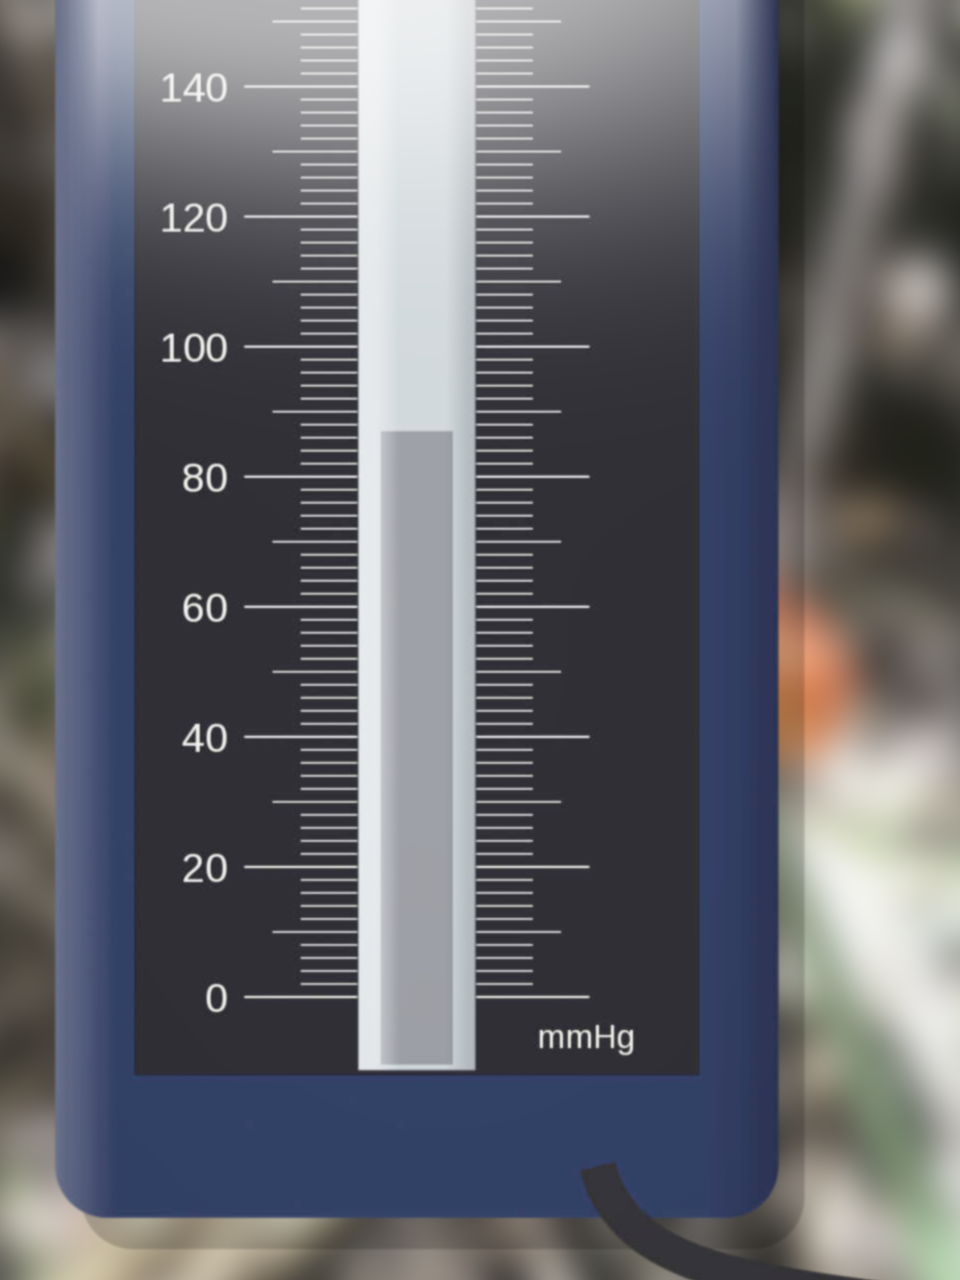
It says 87; mmHg
